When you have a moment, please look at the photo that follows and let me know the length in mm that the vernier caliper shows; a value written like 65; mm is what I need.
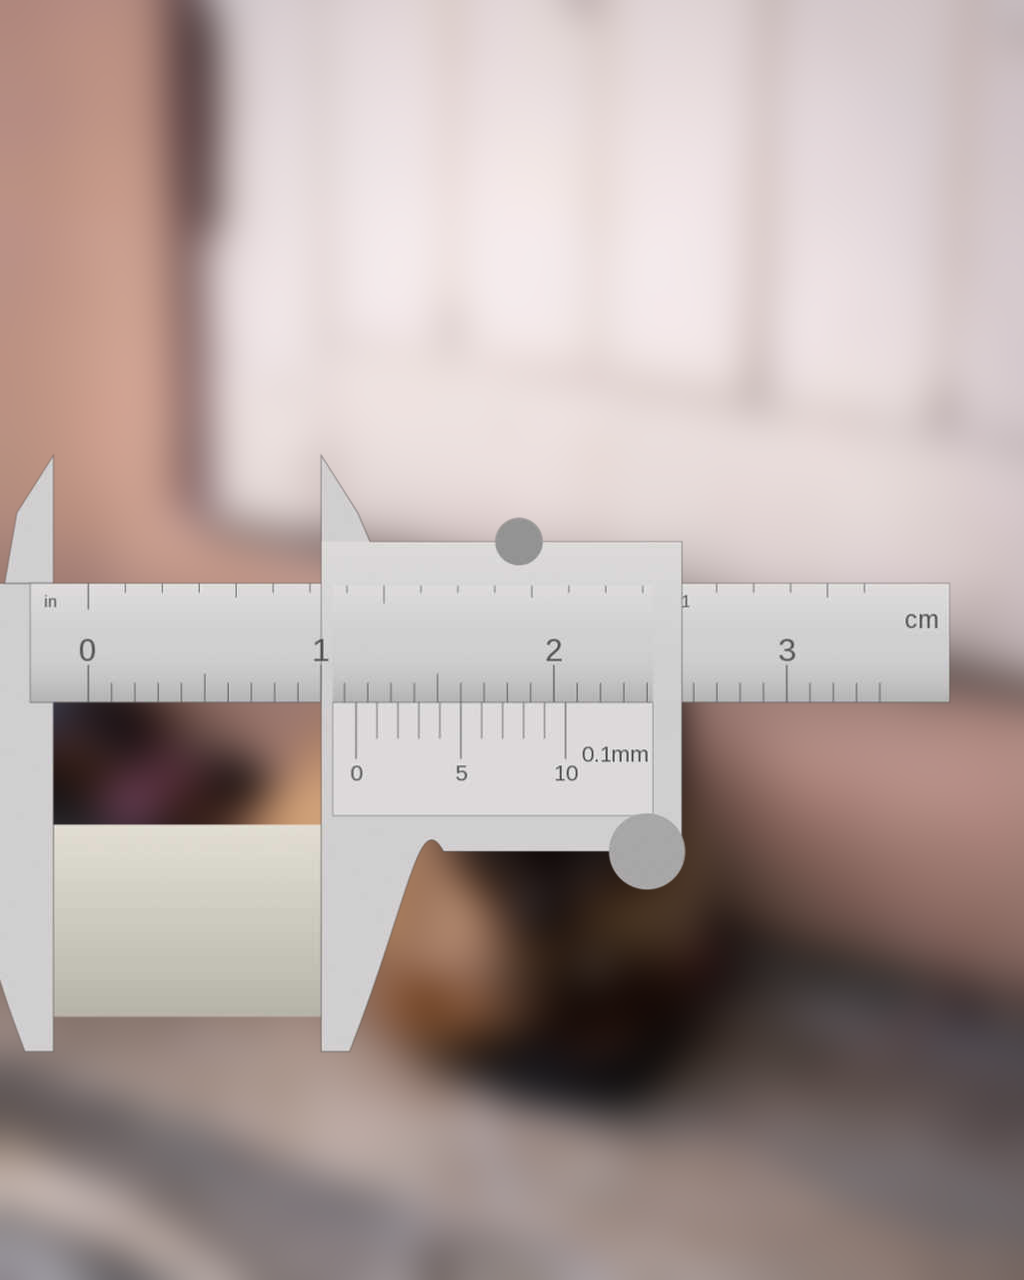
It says 11.5; mm
